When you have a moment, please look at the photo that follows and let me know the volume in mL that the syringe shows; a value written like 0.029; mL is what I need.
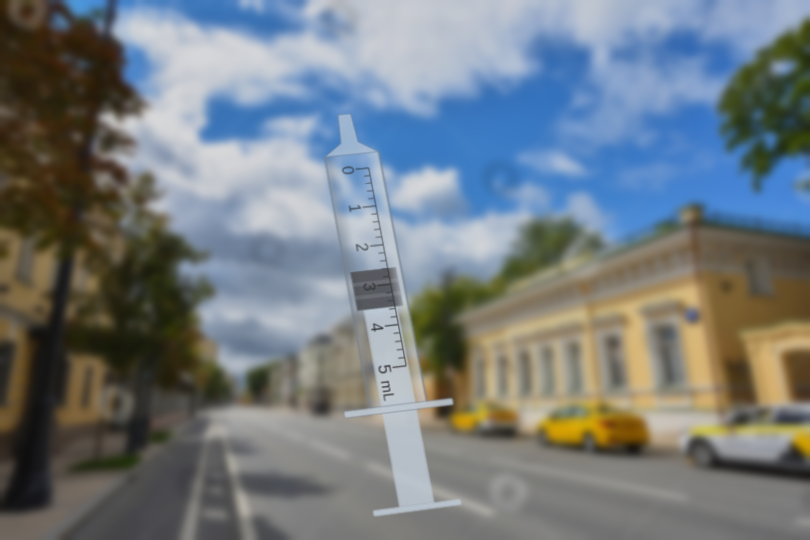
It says 2.6; mL
